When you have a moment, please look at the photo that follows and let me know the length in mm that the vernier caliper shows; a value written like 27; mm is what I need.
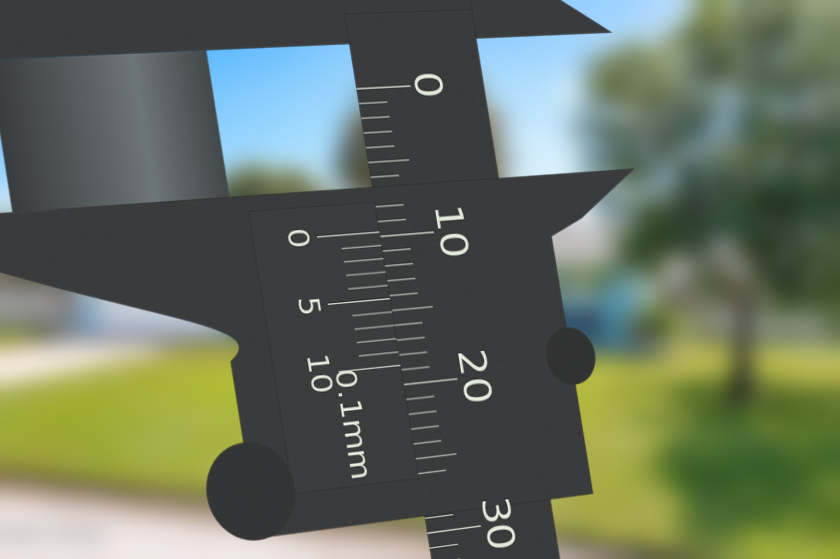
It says 9.7; mm
